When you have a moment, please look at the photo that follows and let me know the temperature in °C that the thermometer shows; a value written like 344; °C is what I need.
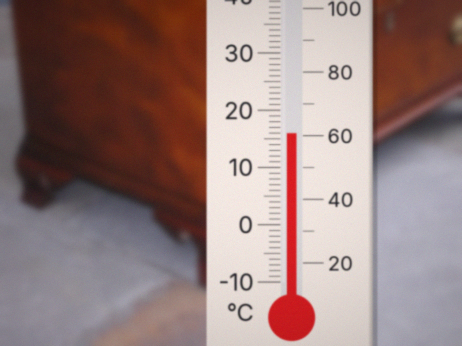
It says 16; °C
